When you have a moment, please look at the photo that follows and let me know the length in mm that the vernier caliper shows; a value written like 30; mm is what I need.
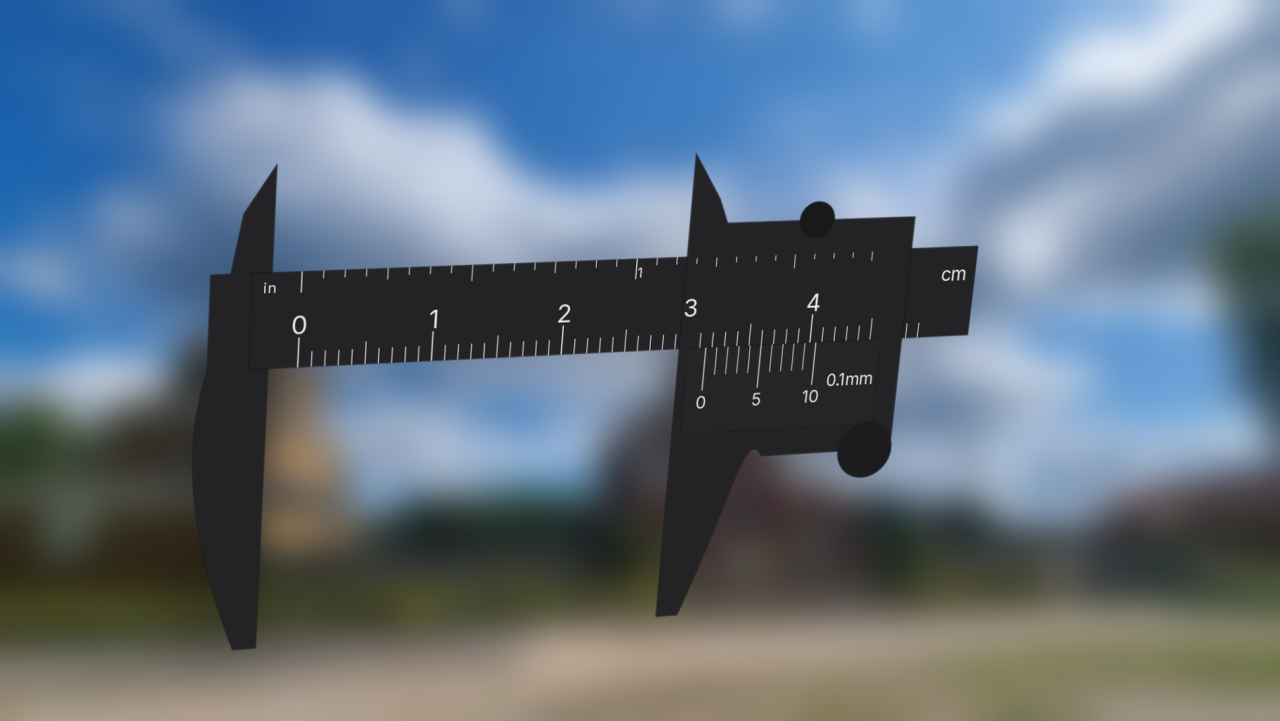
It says 31.5; mm
